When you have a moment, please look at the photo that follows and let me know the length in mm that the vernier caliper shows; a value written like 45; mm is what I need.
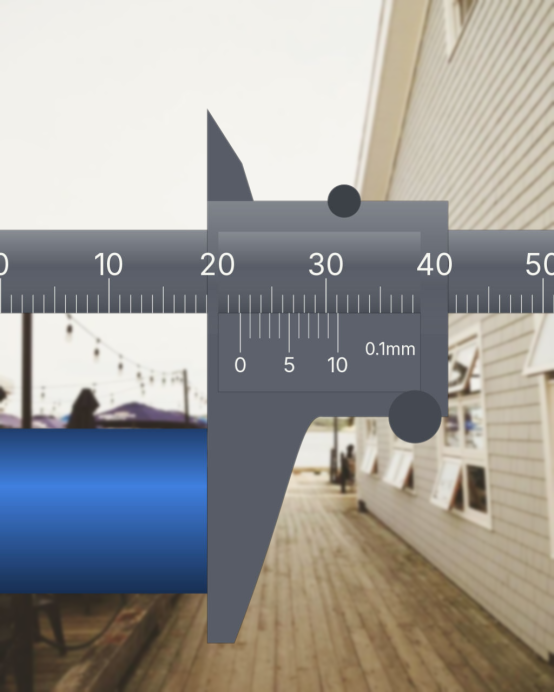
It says 22.1; mm
